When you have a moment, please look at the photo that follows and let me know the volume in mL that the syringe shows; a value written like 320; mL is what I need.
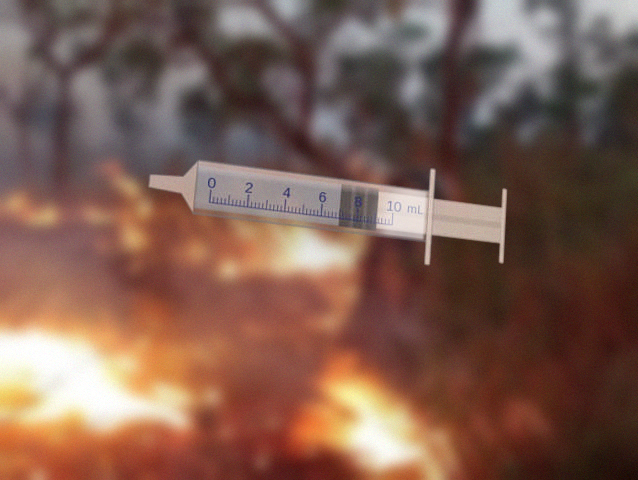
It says 7; mL
